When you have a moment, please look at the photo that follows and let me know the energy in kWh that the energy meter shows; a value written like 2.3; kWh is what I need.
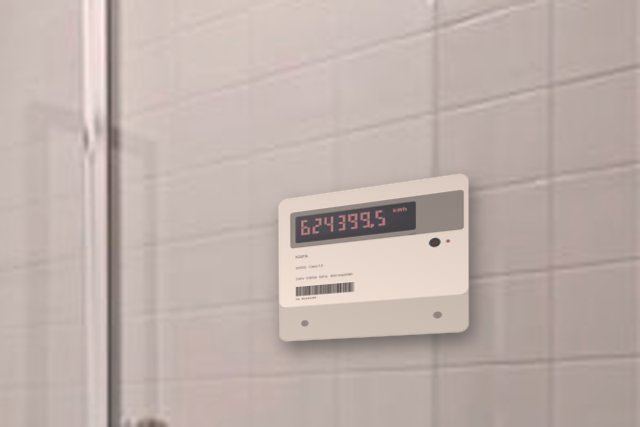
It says 624399.5; kWh
